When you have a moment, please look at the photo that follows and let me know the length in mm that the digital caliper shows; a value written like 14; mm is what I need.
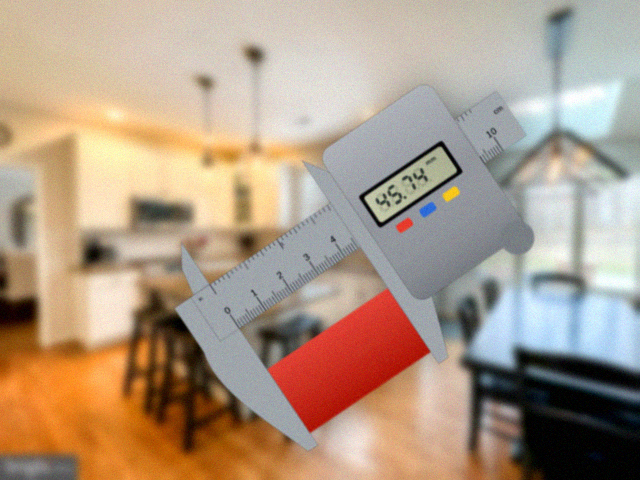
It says 45.74; mm
